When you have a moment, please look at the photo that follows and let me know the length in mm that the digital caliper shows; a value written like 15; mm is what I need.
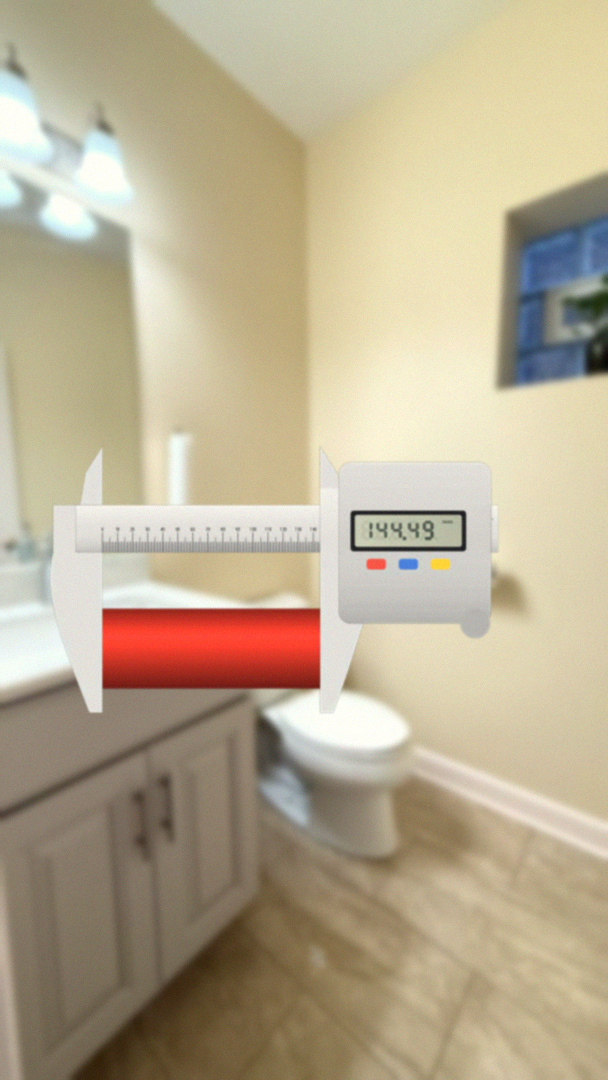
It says 144.49; mm
